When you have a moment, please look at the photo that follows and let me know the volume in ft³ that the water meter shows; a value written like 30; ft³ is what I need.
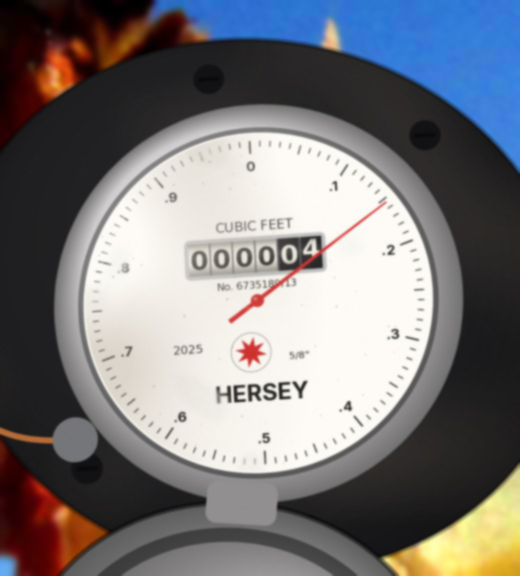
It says 4.15; ft³
